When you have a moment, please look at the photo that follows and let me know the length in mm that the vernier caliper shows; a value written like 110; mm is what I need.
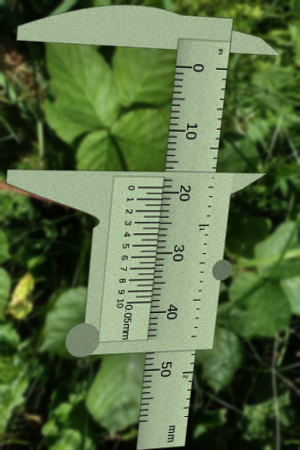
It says 19.2; mm
